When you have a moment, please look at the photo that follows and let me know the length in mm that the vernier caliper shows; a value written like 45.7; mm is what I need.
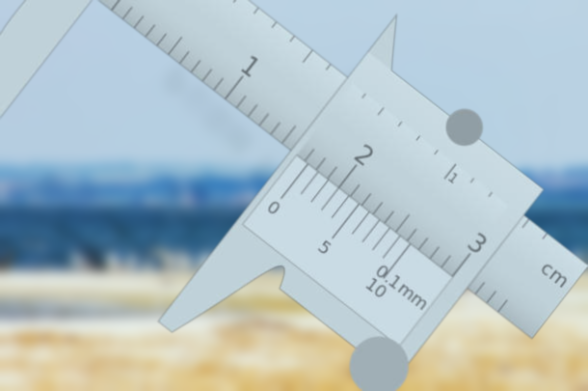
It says 17.3; mm
